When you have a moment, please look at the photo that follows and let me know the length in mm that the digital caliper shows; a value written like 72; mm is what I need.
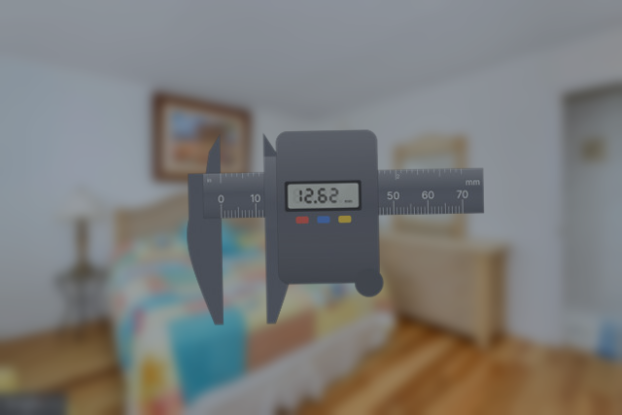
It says 12.62; mm
